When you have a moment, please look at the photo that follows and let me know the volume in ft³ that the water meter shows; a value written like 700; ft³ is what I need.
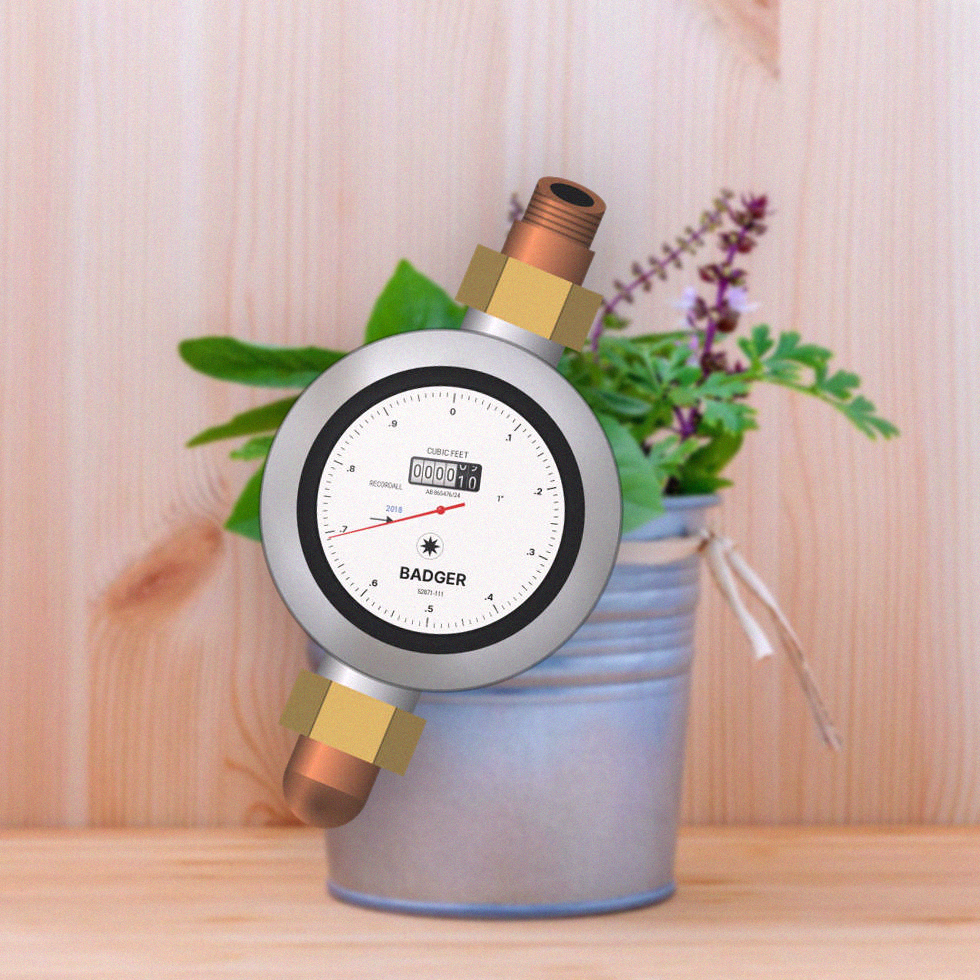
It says 9.69; ft³
